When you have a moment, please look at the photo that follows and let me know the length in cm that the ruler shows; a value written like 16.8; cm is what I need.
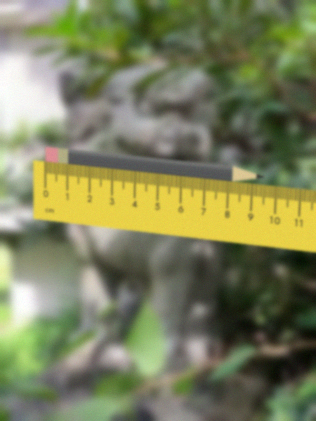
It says 9.5; cm
